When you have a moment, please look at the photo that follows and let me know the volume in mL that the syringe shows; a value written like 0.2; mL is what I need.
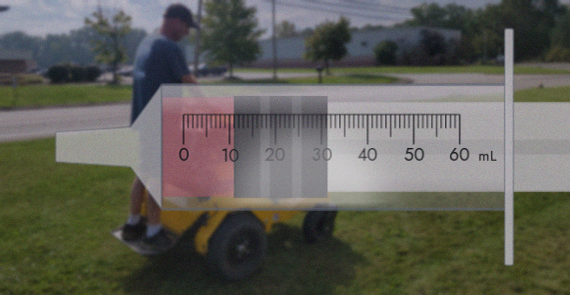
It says 11; mL
